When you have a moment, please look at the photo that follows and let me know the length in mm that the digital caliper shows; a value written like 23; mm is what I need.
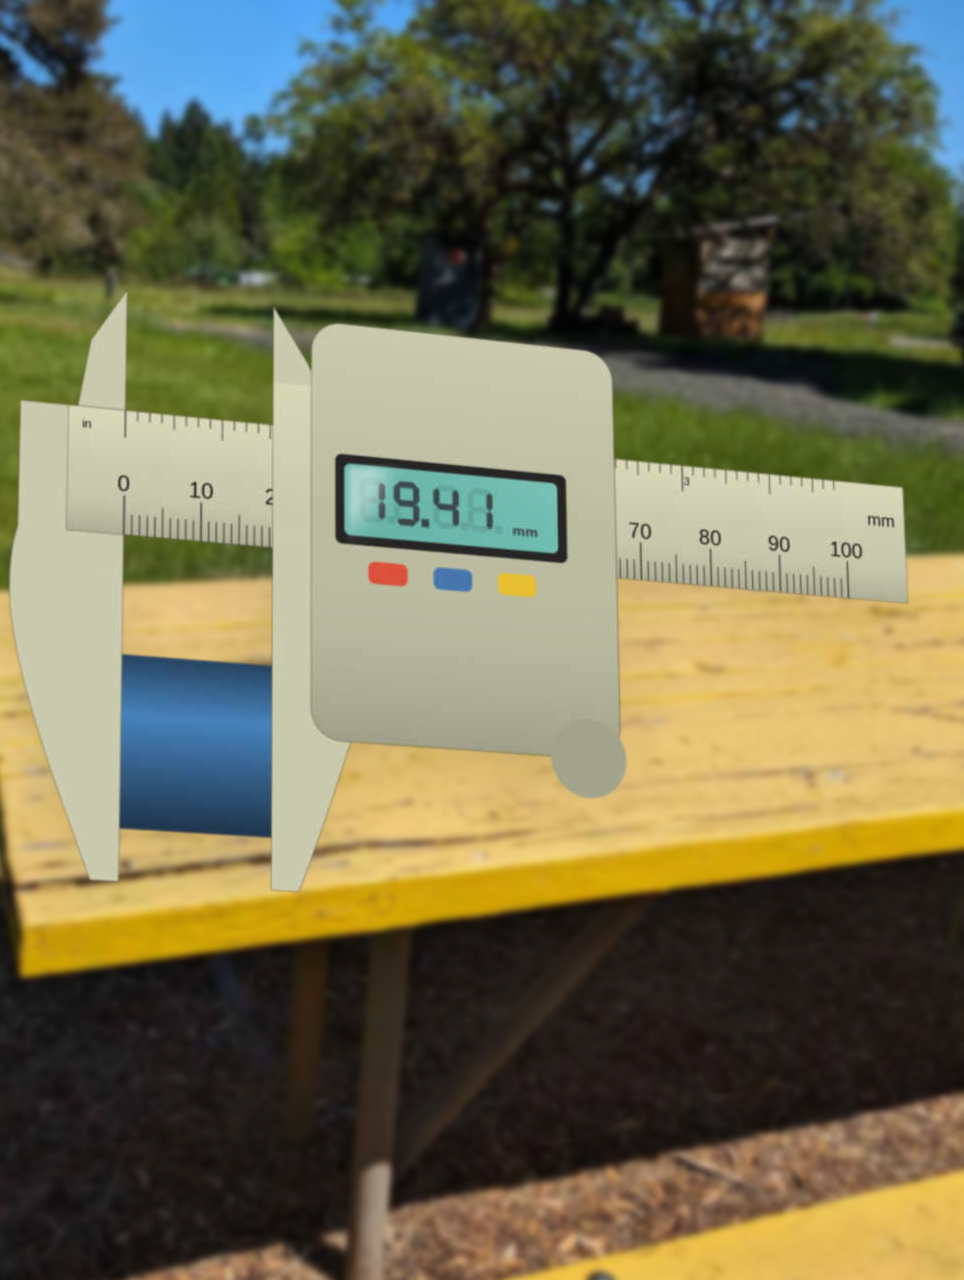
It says 19.41; mm
